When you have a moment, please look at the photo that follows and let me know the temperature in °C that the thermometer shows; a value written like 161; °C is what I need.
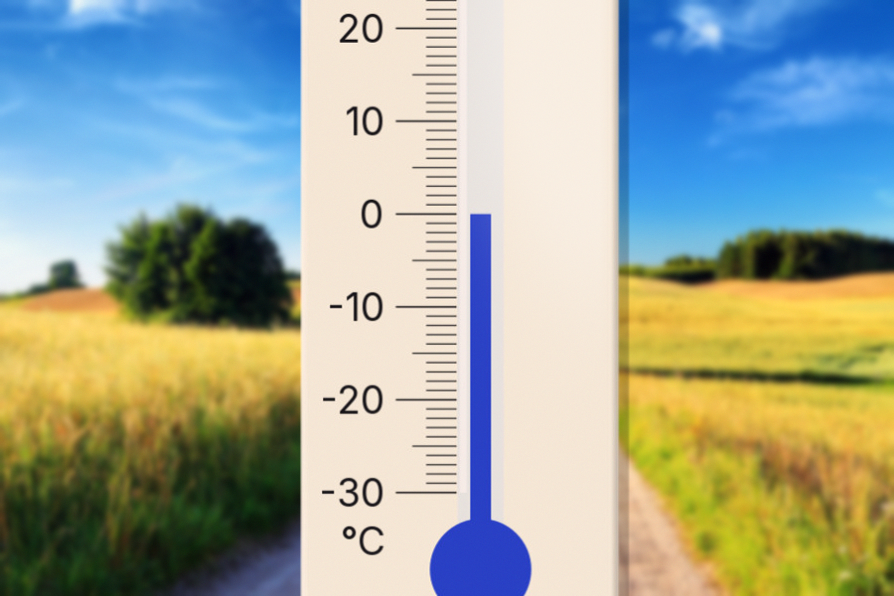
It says 0; °C
